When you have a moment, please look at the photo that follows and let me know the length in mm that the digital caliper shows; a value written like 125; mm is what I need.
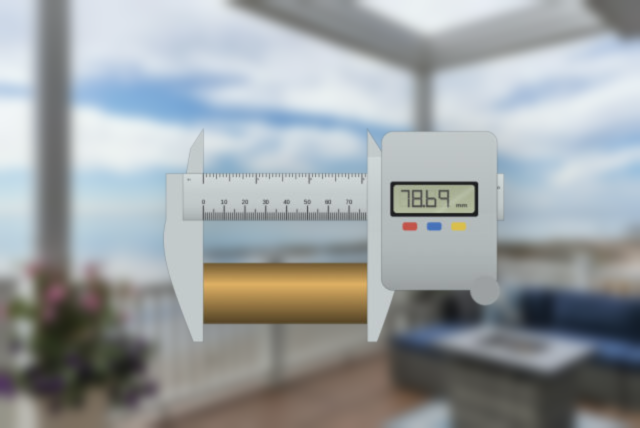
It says 78.69; mm
